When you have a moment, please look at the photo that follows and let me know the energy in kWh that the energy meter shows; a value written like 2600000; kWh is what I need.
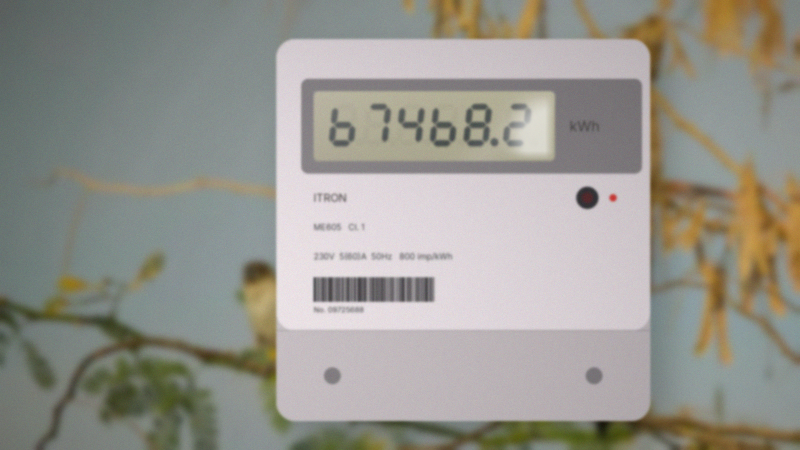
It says 67468.2; kWh
